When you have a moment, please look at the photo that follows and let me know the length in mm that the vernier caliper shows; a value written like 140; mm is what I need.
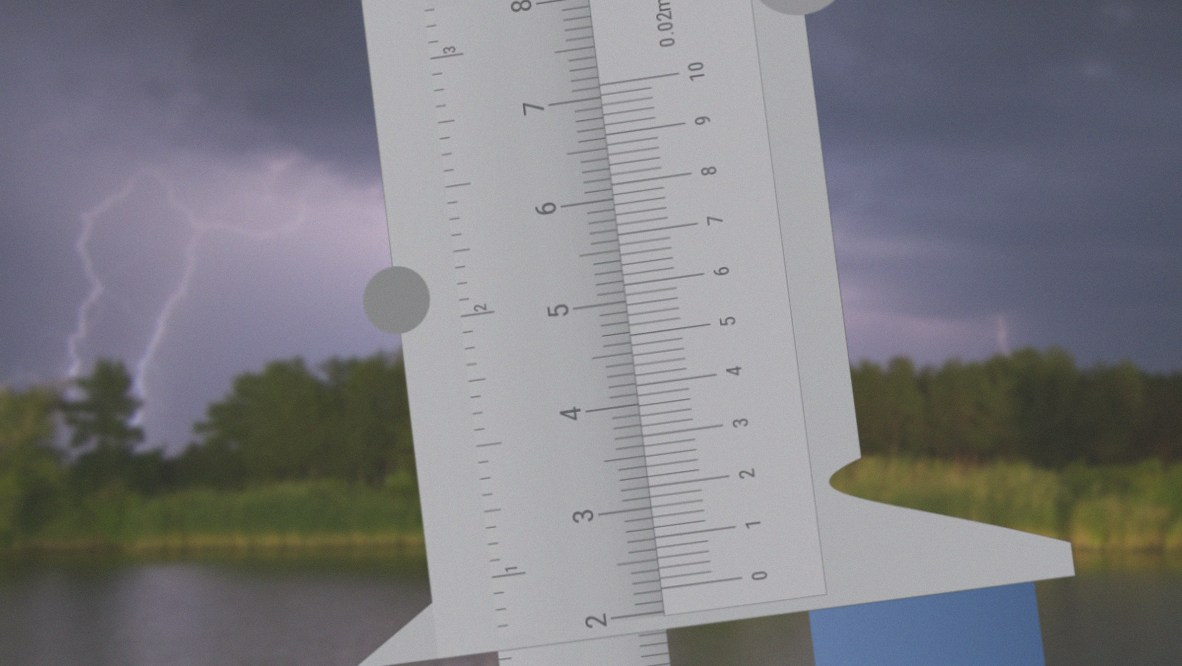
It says 22.2; mm
